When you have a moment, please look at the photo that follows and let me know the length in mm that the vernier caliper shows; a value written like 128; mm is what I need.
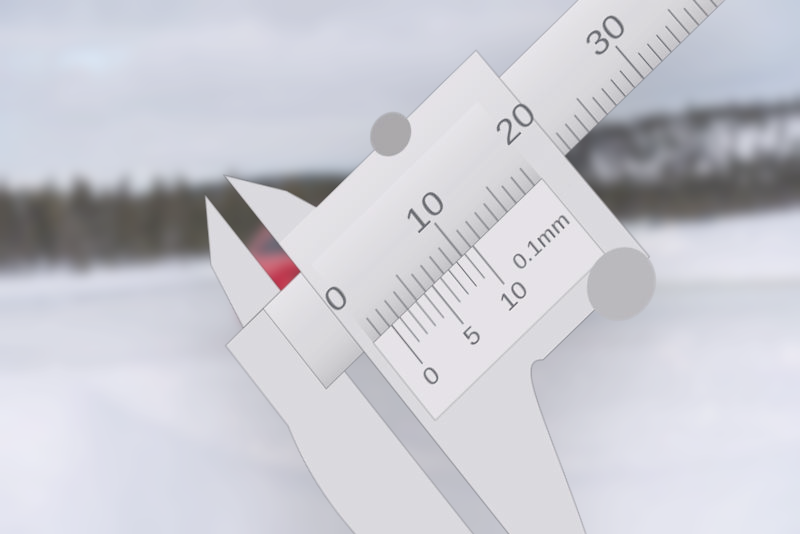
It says 2.2; mm
